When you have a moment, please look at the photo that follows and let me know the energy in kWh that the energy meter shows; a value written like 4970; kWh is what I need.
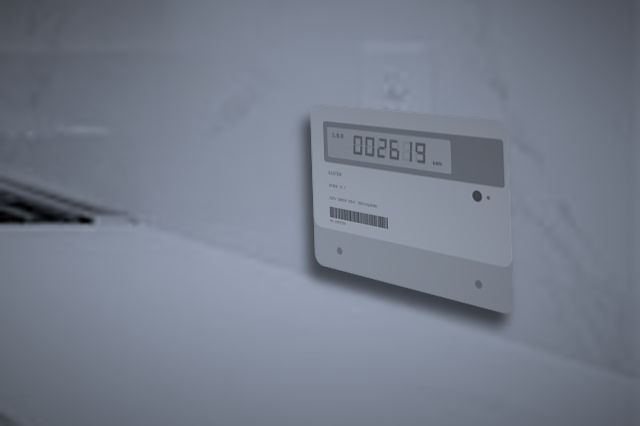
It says 2619; kWh
